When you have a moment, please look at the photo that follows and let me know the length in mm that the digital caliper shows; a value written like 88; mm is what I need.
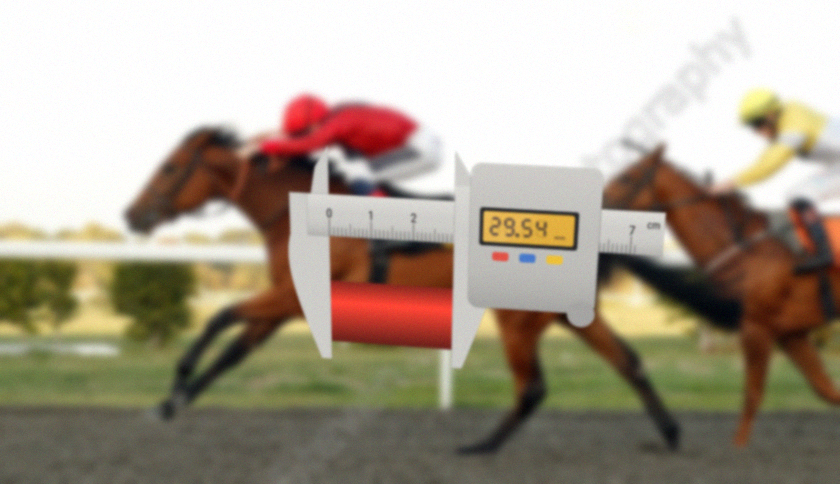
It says 29.54; mm
